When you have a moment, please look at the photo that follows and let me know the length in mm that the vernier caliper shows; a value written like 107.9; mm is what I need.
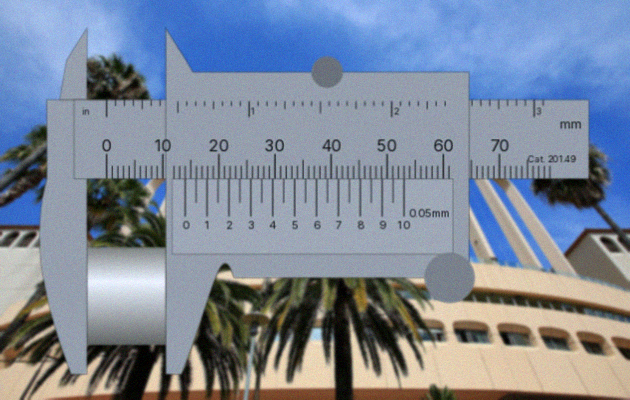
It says 14.0; mm
